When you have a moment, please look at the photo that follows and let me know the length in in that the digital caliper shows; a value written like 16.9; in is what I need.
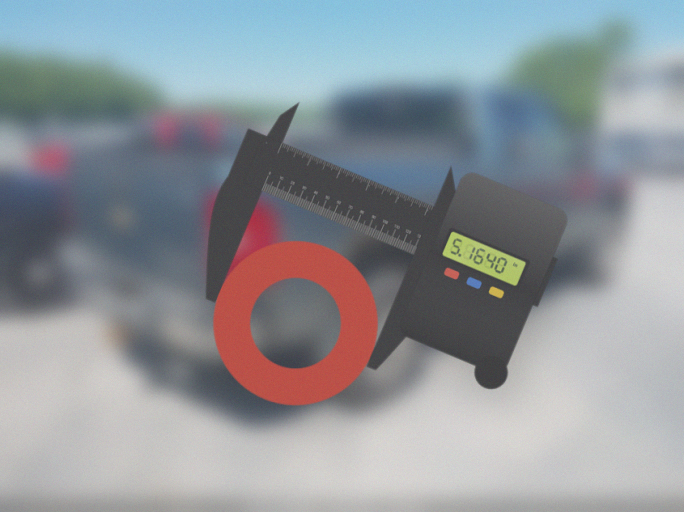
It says 5.1640; in
